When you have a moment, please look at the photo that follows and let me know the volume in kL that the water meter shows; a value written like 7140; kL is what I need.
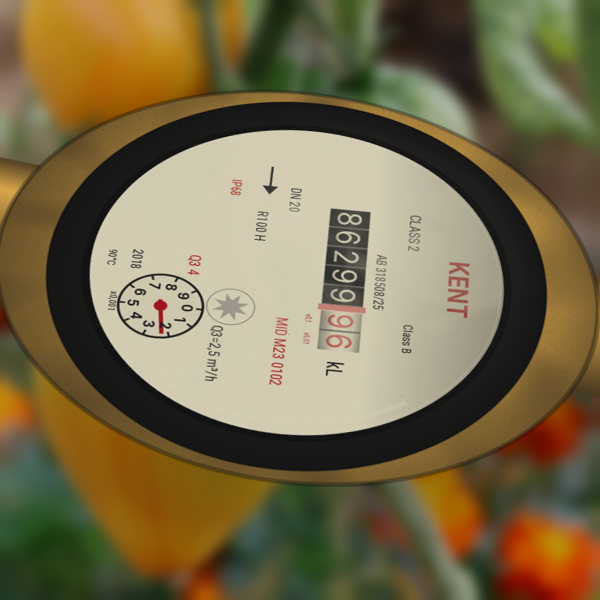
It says 86299.962; kL
